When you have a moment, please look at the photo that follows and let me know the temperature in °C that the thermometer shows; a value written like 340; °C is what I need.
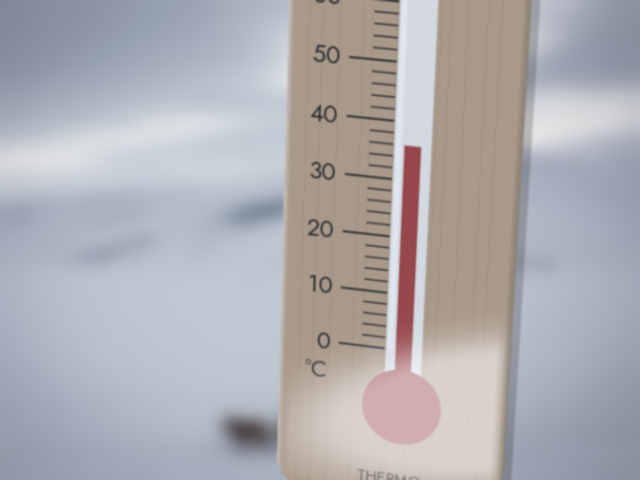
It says 36; °C
